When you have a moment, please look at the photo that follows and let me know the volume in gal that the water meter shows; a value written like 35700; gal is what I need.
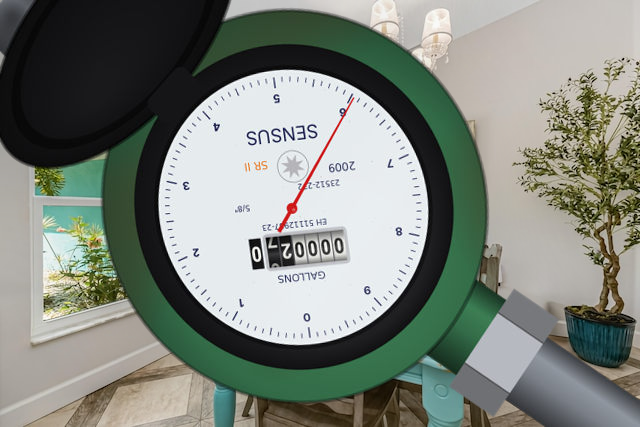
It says 266.0; gal
